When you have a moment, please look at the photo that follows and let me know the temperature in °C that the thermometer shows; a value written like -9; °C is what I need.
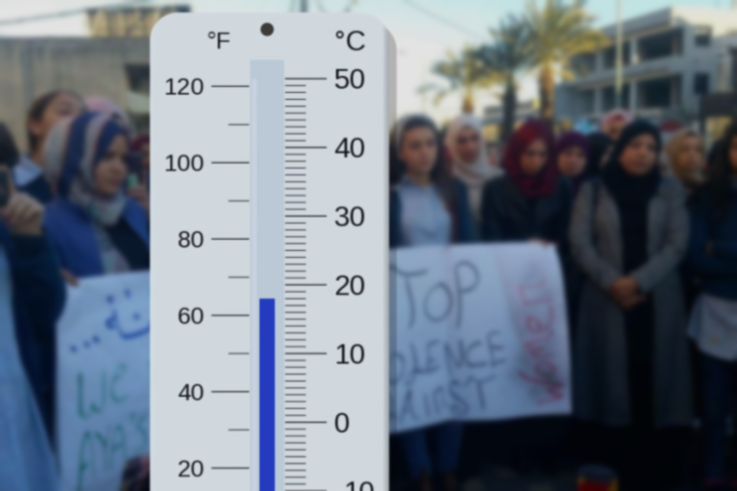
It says 18; °C
